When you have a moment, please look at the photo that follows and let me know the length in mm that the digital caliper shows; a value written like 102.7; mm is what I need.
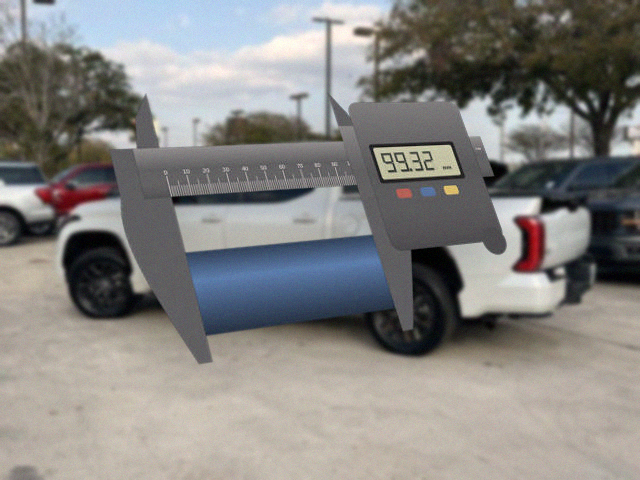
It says 99.32; mm
